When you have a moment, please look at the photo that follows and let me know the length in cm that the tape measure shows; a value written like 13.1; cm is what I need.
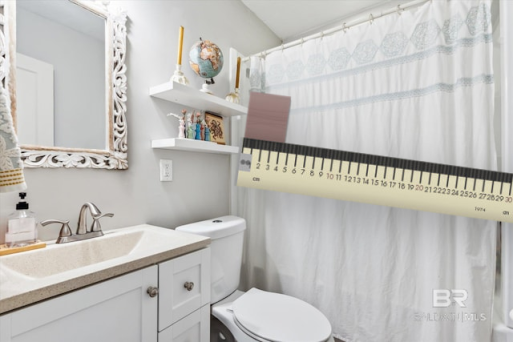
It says 4.5; cm
